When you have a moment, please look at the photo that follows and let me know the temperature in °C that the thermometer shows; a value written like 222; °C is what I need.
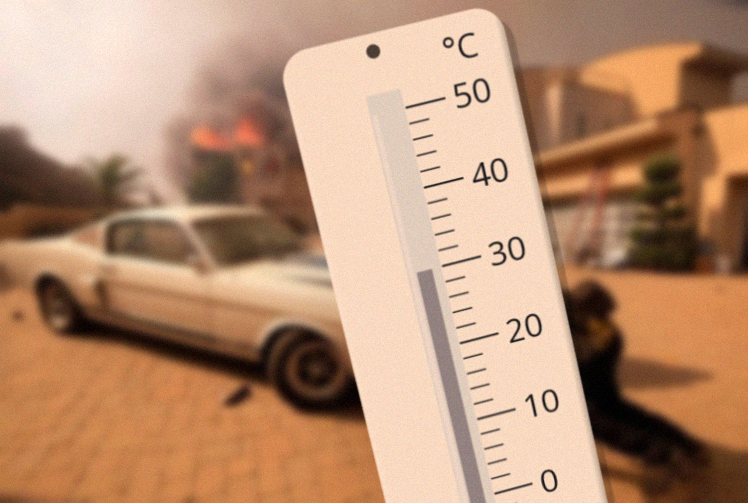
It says 30; °C
